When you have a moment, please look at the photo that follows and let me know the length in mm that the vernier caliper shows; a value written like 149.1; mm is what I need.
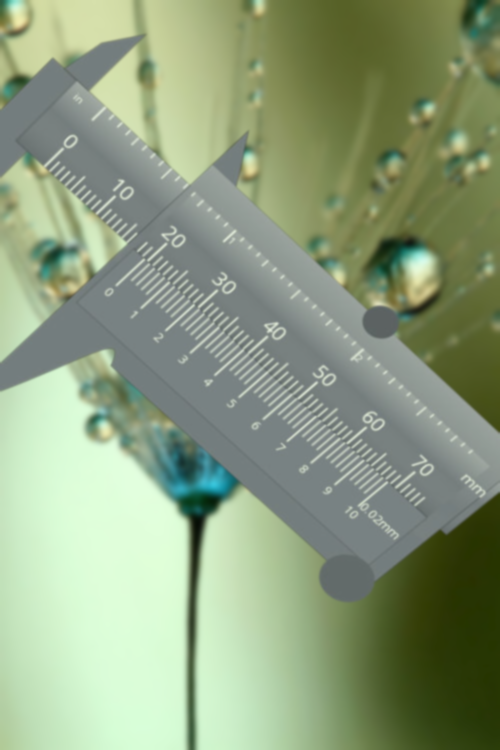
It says 19.5; mm
